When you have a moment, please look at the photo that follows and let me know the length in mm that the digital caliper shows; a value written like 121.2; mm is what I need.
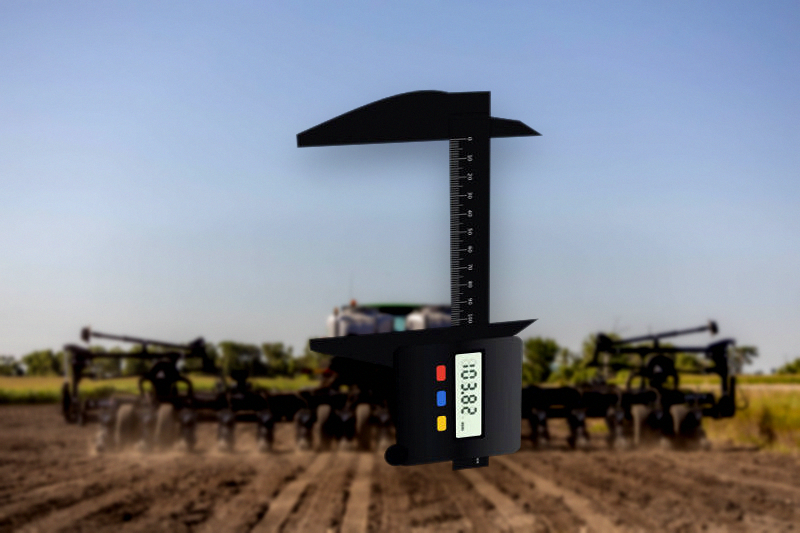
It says 103.82; mm
